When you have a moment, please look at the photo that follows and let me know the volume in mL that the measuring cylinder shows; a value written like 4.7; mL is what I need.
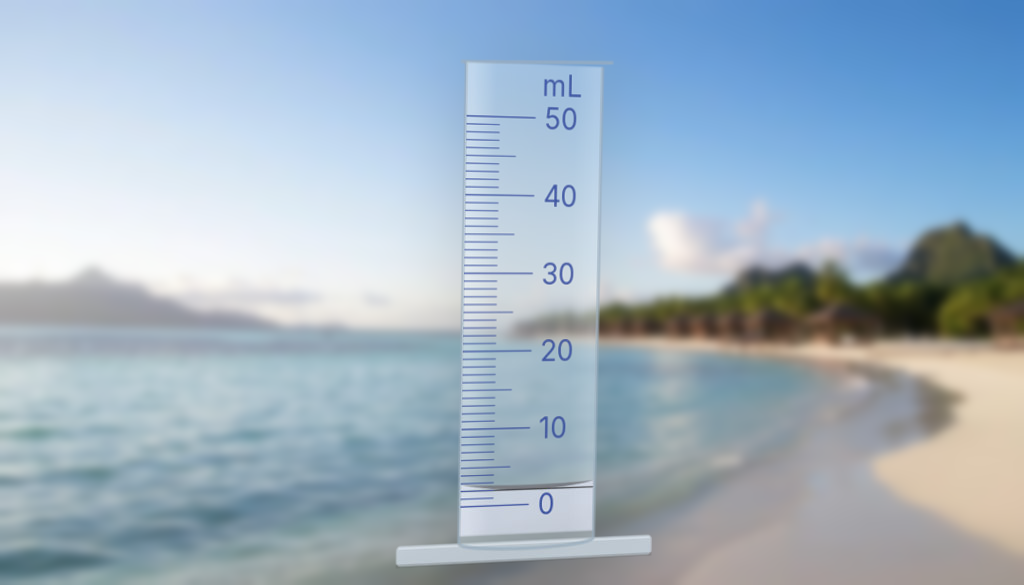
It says 2; mL
